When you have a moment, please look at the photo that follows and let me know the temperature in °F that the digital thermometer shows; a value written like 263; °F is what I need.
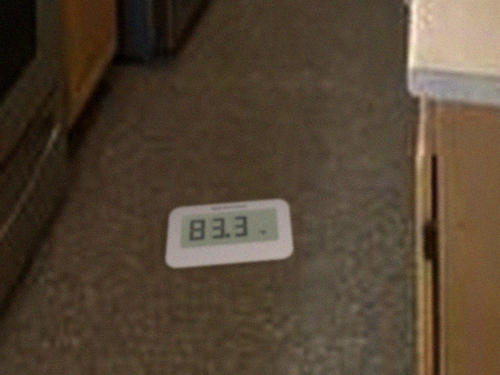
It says 83.3; °F
